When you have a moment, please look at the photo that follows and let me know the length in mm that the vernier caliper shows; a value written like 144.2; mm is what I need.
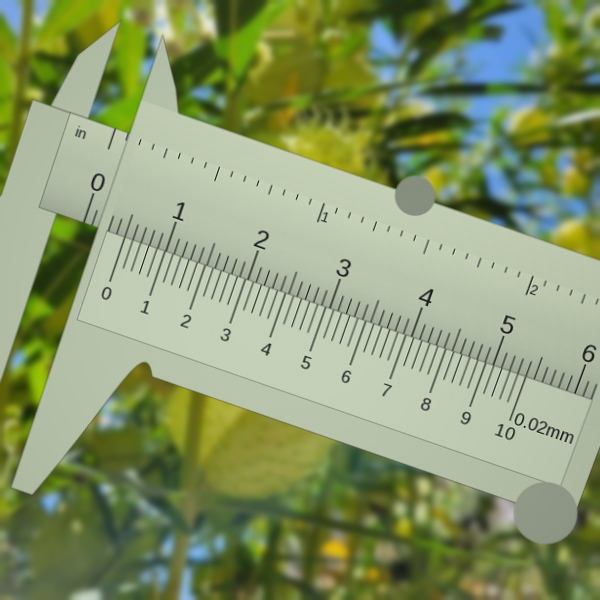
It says 5.0; mm
